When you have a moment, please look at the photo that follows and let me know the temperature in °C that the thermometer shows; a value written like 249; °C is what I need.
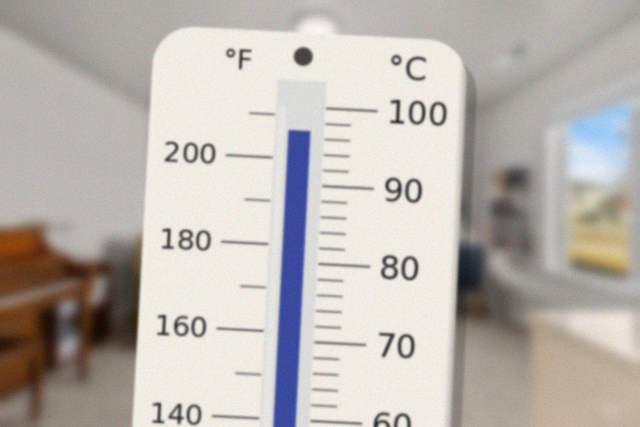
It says 97; °C
